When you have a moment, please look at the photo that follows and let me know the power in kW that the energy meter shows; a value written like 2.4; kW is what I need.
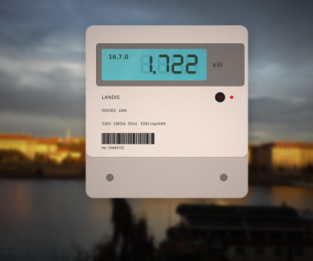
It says 1.722; kW
